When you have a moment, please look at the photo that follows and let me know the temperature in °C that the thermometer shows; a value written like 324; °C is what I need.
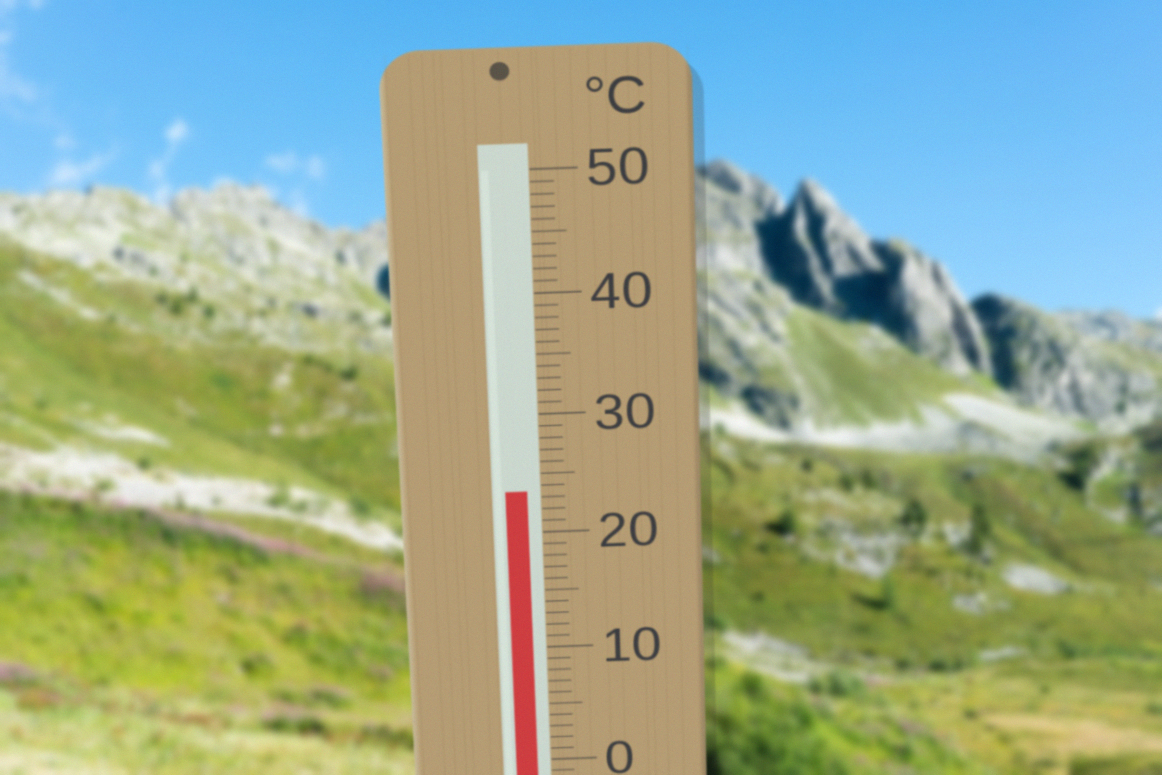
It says 23.5; °C
